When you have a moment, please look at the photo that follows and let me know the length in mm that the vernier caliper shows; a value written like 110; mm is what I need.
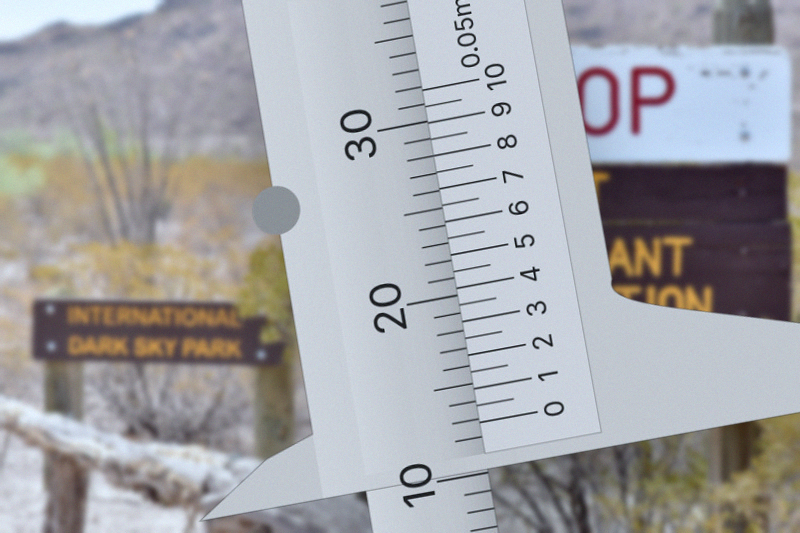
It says 12.8; mm
